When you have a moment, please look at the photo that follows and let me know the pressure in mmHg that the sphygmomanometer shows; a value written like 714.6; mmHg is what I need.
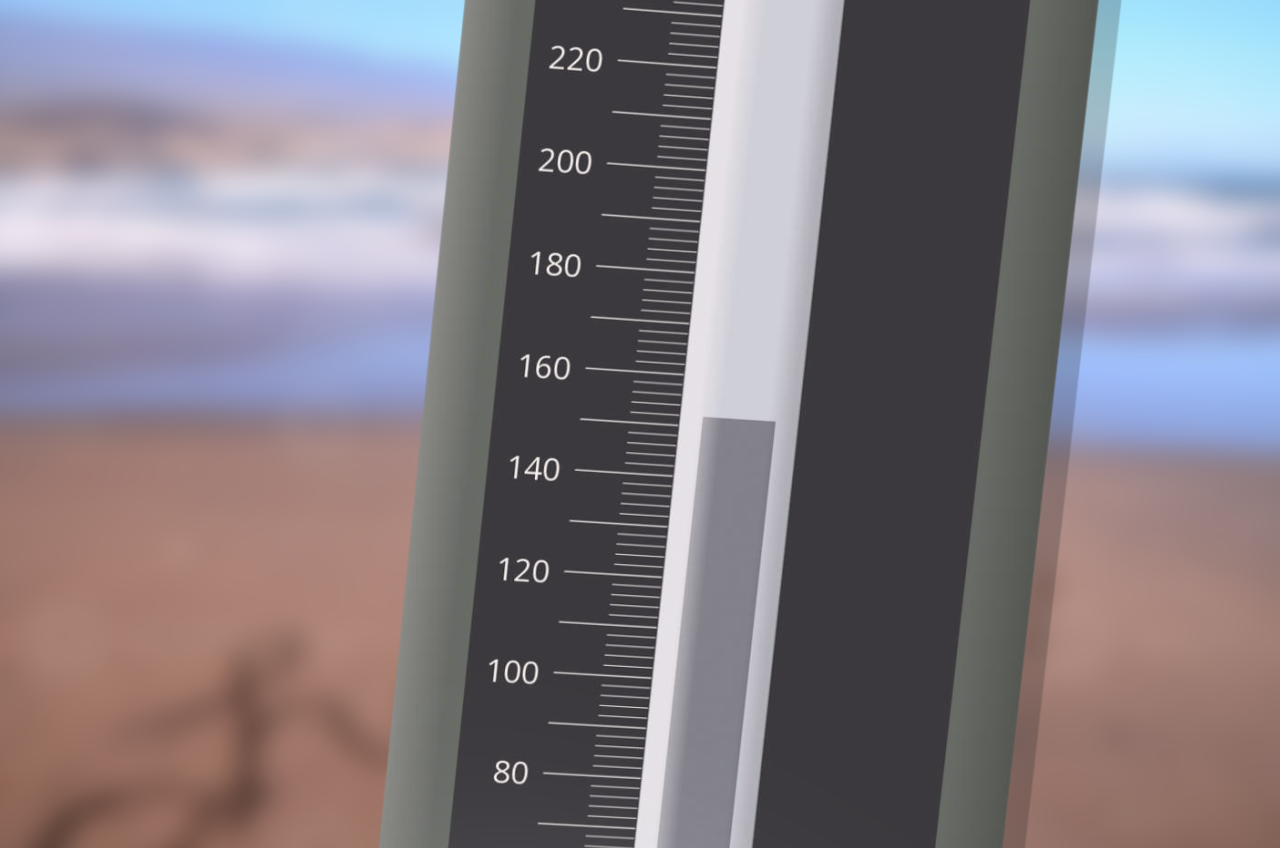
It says 152; mmHg
